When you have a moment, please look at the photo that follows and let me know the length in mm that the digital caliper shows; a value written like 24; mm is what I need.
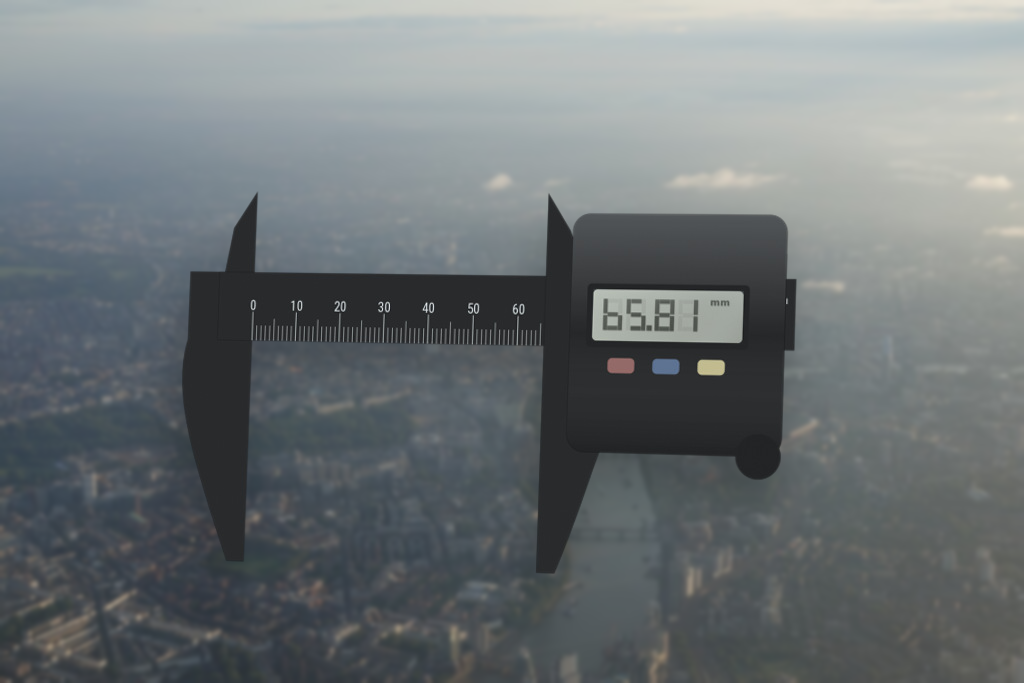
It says 65.81; mm
